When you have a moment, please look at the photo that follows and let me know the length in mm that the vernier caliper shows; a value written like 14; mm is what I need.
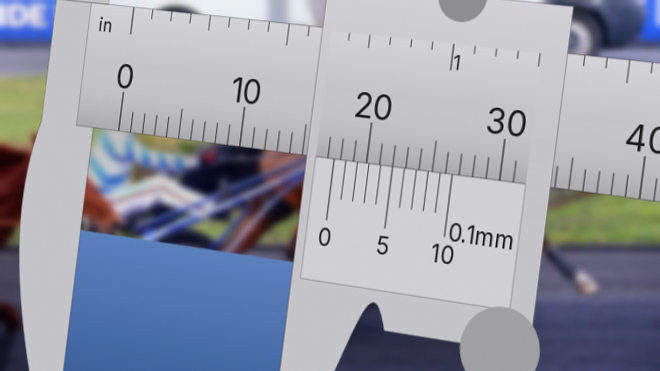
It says 17.5; mm
